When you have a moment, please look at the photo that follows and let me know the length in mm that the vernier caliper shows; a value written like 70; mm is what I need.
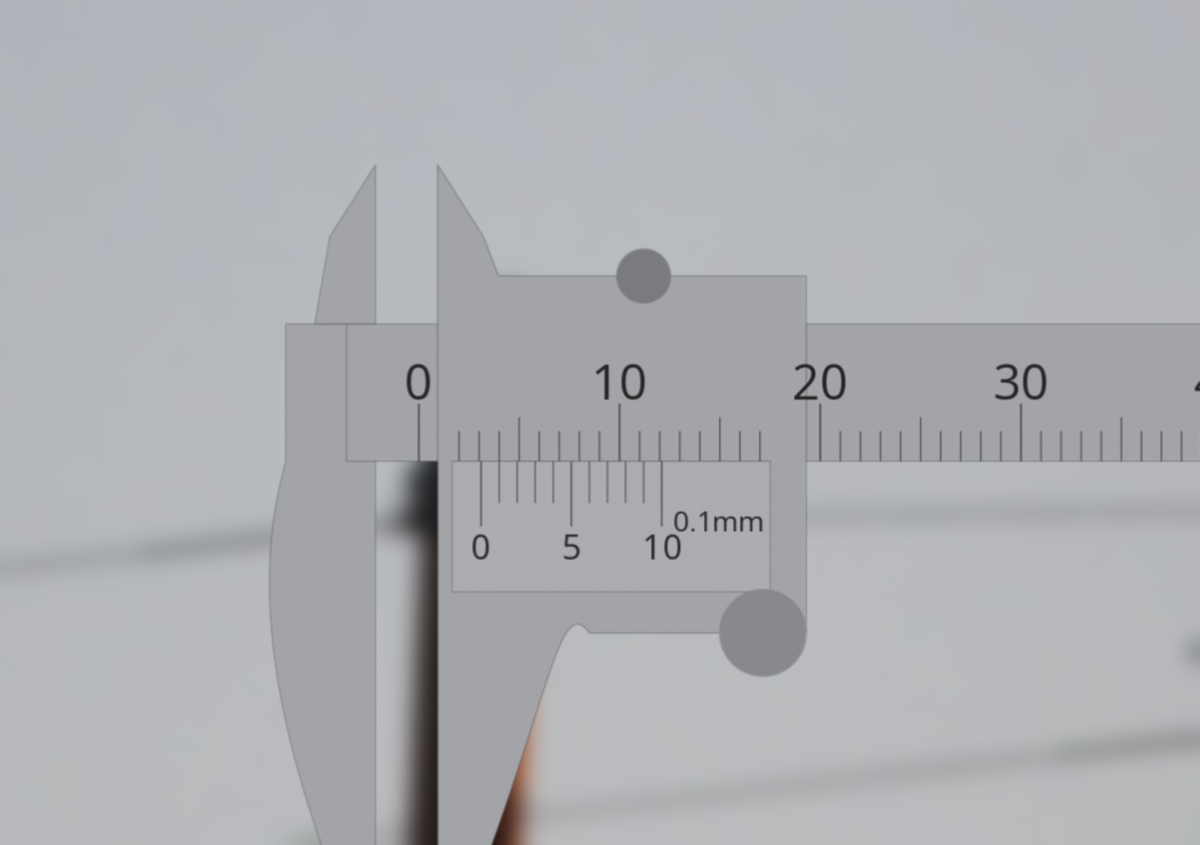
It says 3.1; mm
